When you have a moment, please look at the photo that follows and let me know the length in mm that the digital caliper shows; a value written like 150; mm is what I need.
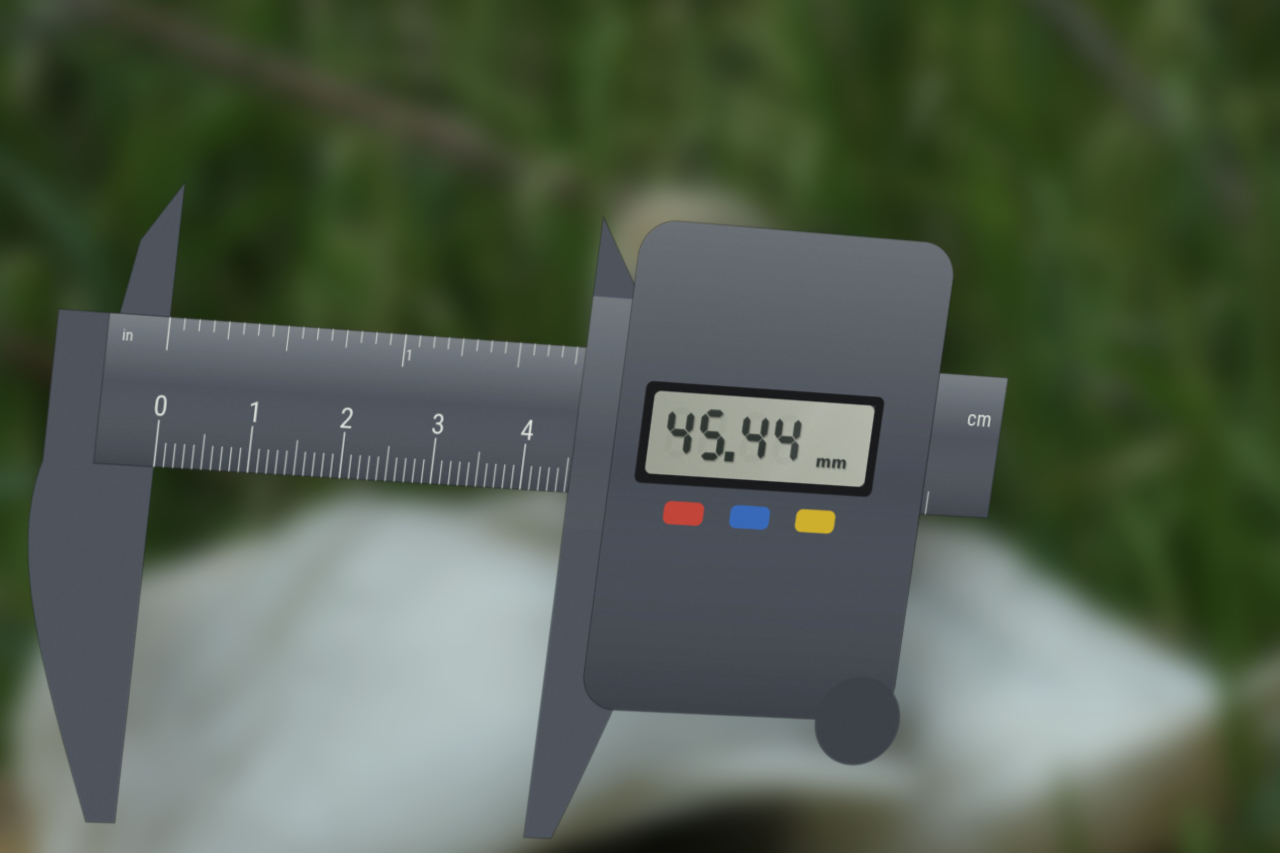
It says 45.44; mm
